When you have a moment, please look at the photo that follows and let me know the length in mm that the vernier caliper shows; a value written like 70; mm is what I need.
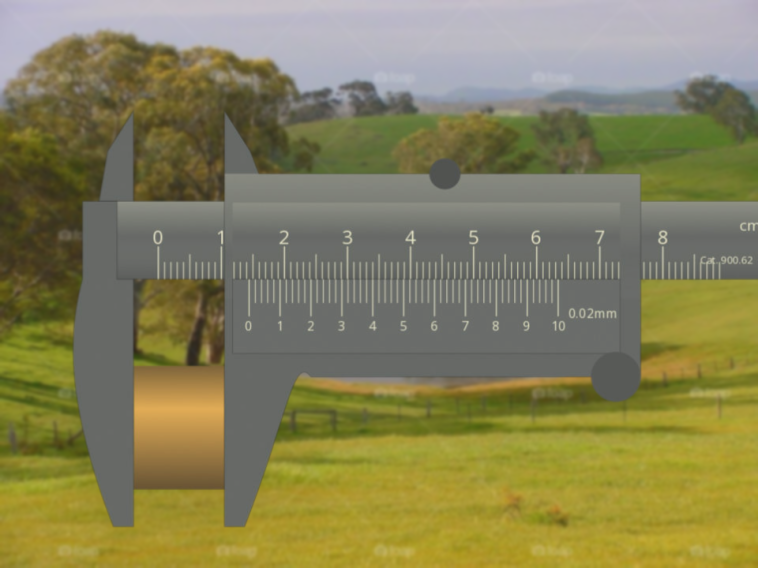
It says 14.4; mm
